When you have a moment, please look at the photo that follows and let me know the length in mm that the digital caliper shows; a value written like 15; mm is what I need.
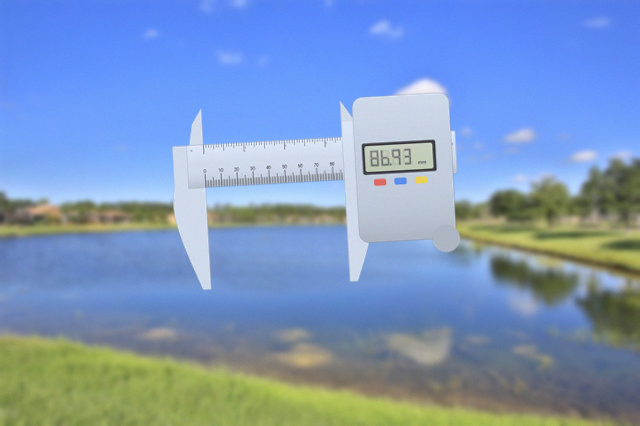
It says 86.93; mm
